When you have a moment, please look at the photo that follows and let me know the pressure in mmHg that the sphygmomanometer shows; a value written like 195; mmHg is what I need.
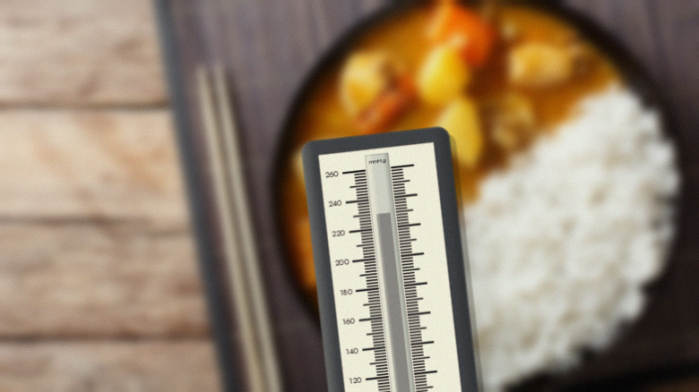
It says 230; mmHg
